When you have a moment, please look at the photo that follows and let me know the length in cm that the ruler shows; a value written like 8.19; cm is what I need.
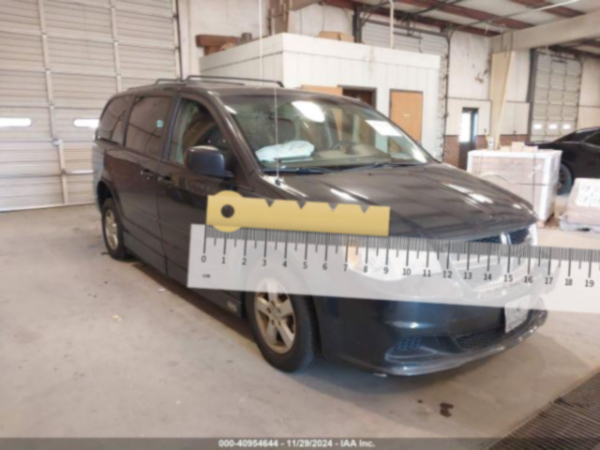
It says 9; cm
